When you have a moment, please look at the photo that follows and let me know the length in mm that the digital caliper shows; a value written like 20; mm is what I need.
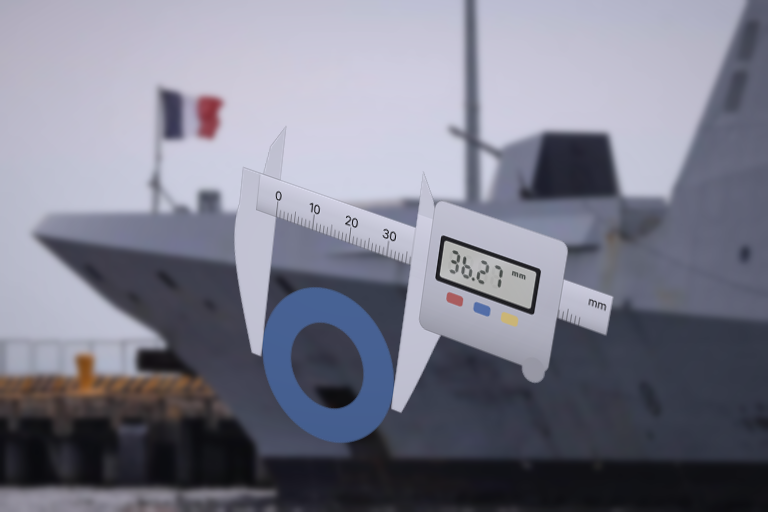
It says 36.27; mm
